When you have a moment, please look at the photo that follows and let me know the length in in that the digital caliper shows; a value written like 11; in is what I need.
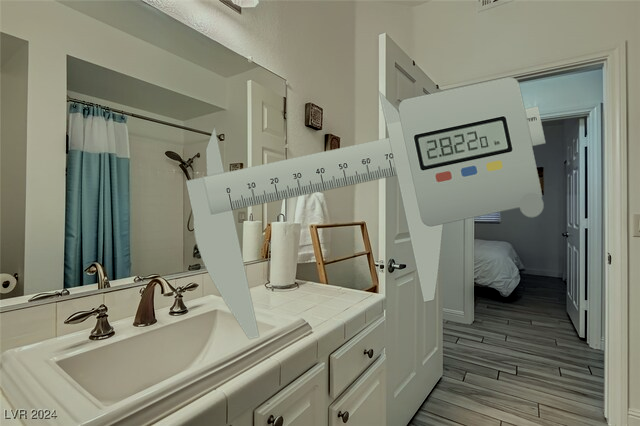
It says 2.8220; in
